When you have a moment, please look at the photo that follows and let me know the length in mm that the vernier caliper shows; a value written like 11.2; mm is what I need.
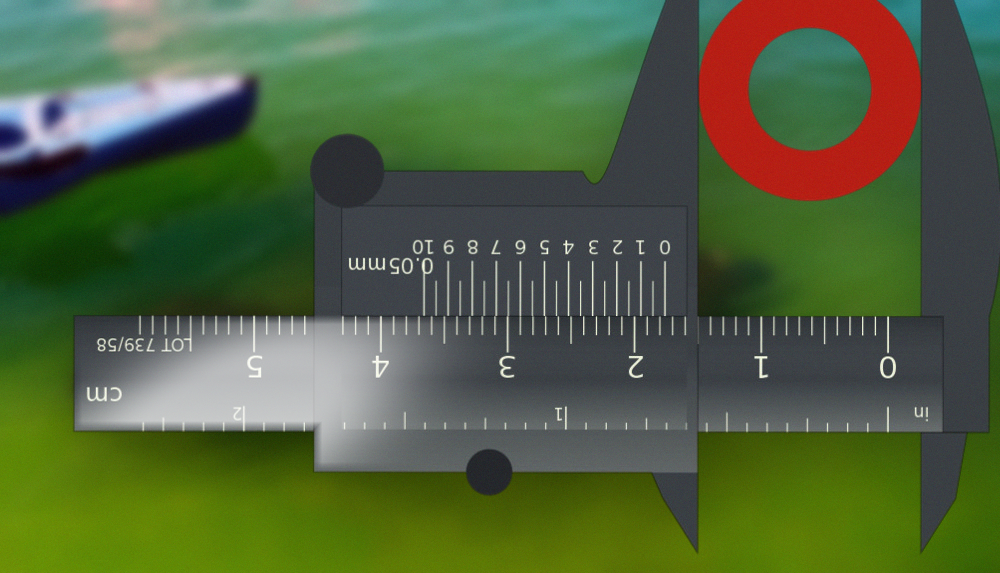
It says 17.6; mm
